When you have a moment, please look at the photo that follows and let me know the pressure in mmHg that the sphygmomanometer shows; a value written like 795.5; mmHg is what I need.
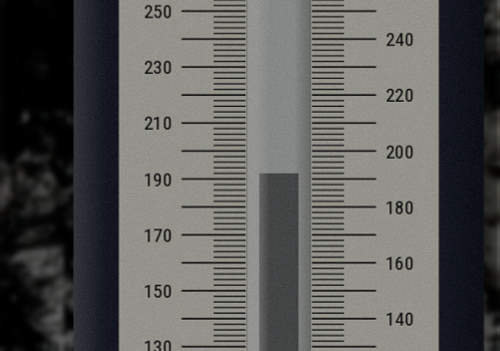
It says 192; mmHg
